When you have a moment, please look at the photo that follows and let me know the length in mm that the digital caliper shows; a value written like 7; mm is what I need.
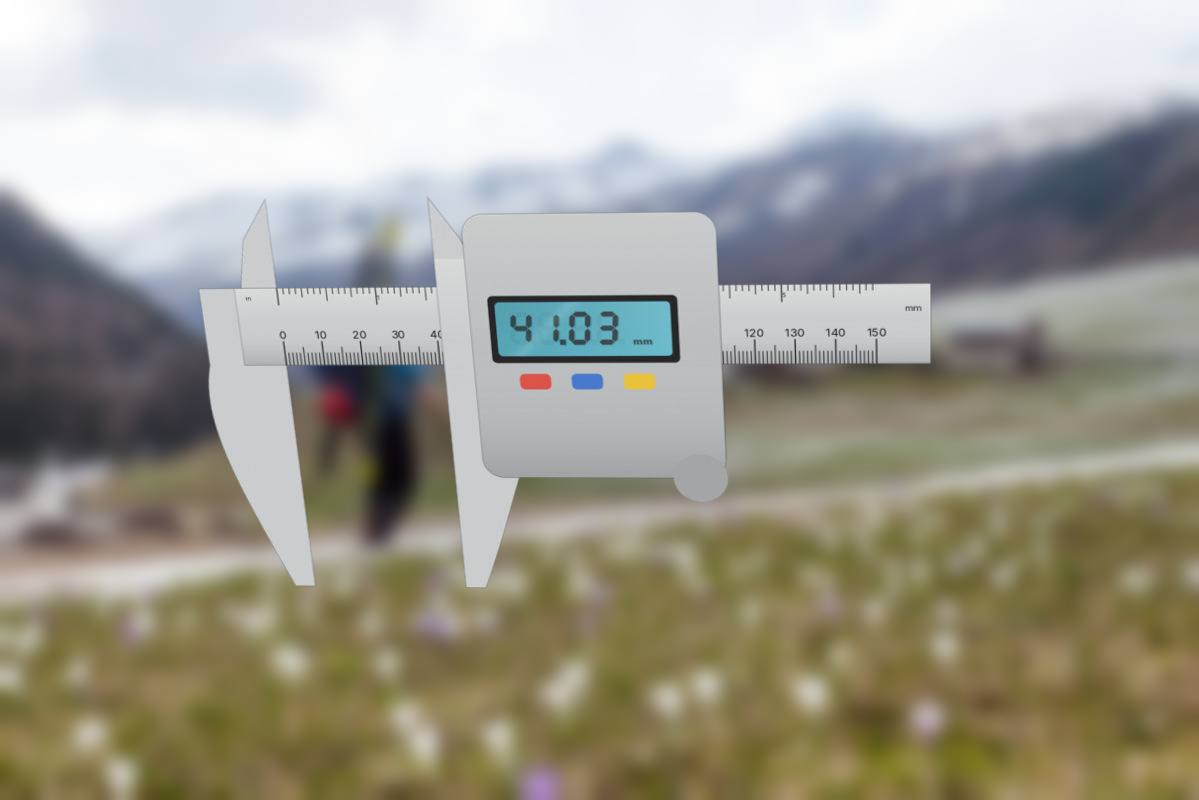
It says 41.03; mm
